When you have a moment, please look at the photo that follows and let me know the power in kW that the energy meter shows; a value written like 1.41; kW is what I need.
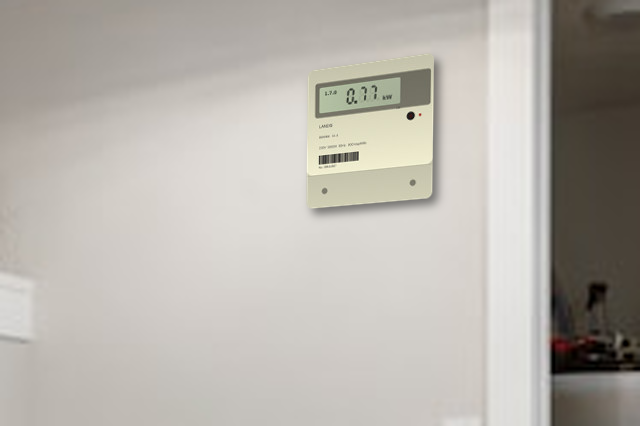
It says 0.77; kW
